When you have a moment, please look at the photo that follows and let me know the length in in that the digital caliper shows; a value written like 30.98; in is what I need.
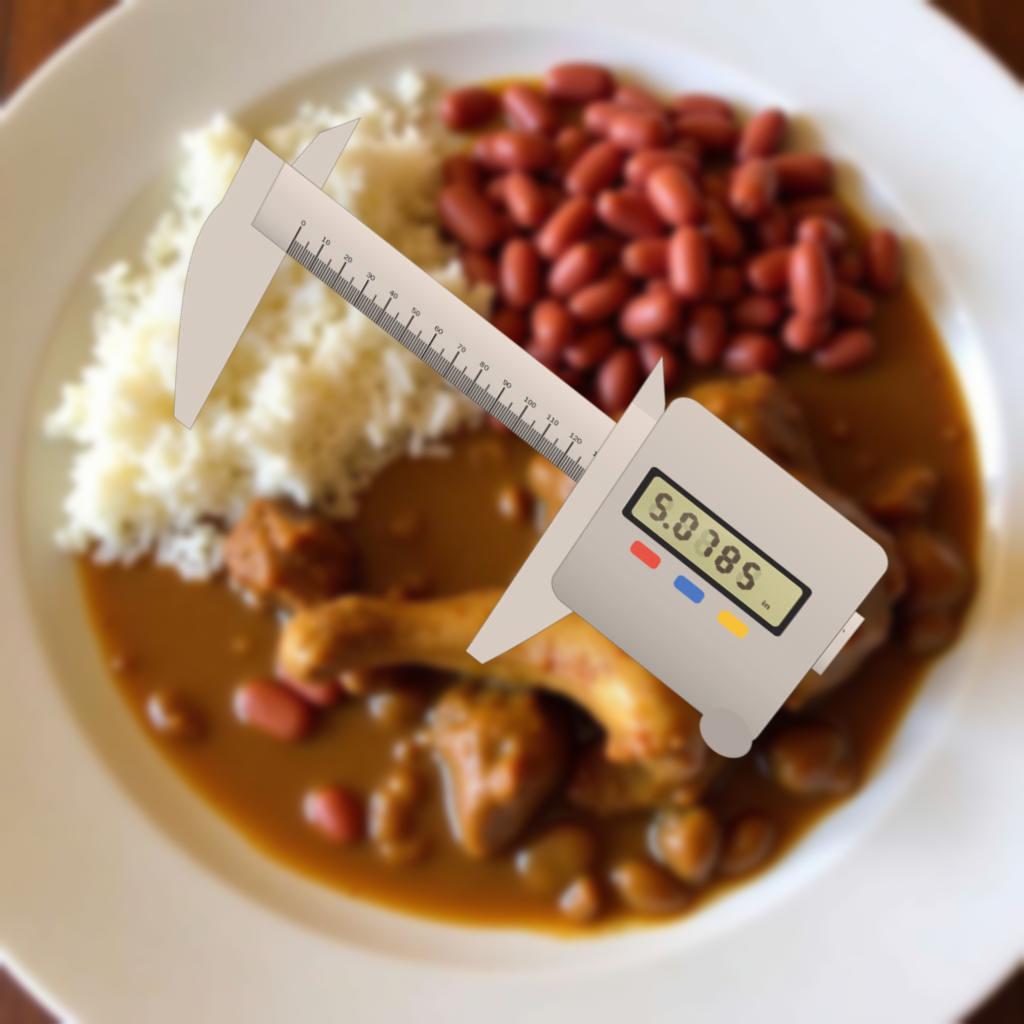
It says 5.0785; in
